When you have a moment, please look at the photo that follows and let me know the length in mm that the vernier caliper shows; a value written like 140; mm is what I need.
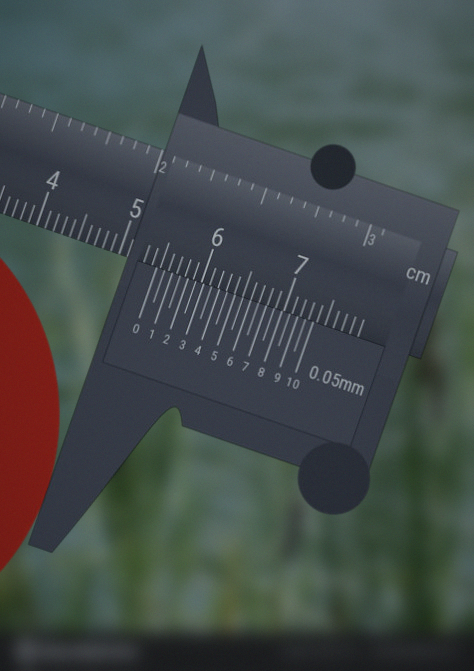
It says 54.6; mm
